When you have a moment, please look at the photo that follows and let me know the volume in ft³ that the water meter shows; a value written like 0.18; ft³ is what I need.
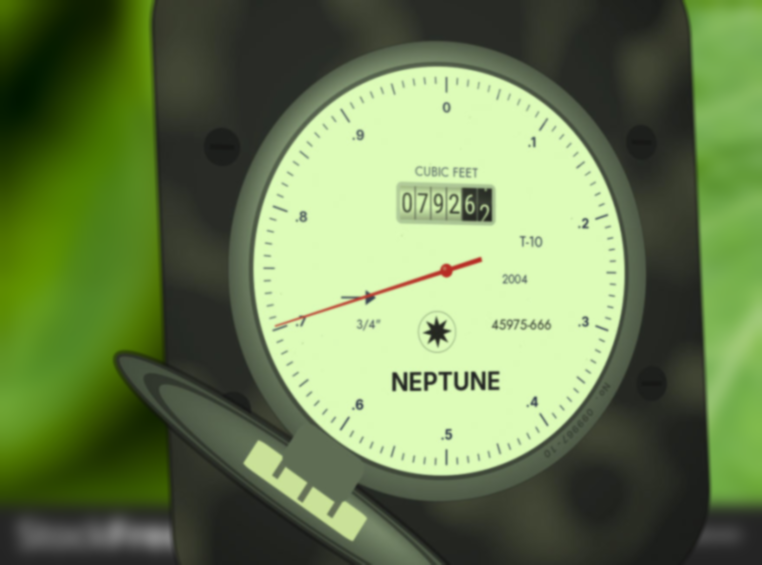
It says 79261.70; ft³
